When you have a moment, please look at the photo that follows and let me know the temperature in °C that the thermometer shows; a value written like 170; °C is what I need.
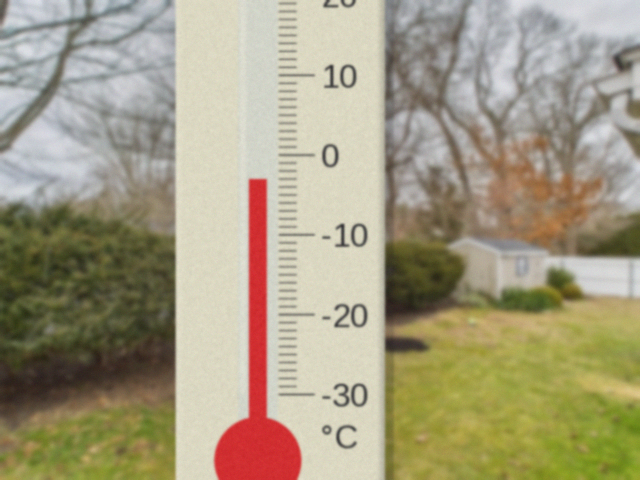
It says -3; °C
